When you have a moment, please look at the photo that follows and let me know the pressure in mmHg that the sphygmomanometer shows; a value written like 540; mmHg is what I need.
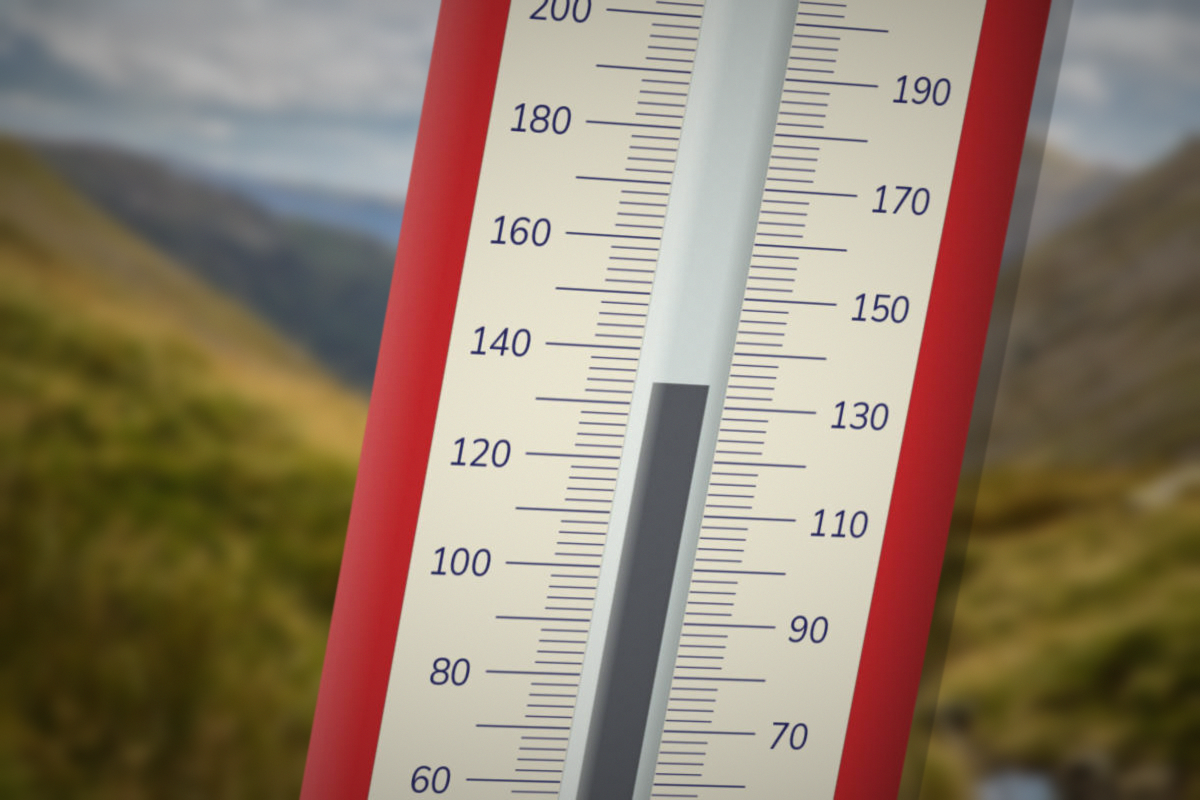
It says 134; mmHg
